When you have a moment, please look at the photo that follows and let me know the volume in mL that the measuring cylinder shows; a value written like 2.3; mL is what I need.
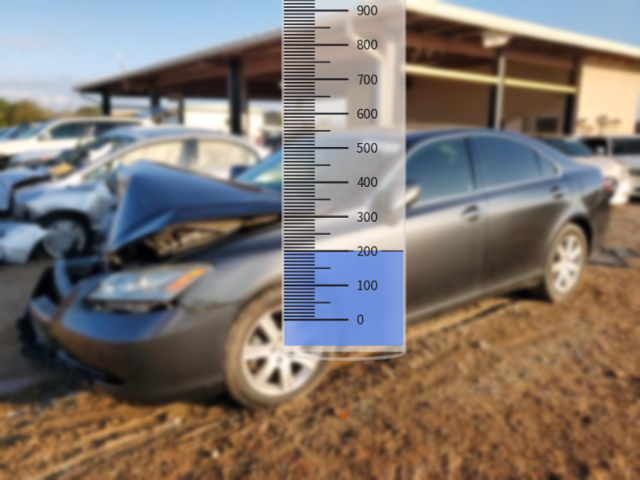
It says 200; mL
